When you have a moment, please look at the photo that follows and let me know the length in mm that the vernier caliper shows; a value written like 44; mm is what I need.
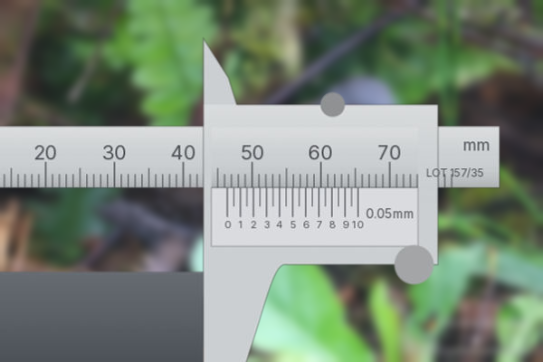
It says 46.4; mm
